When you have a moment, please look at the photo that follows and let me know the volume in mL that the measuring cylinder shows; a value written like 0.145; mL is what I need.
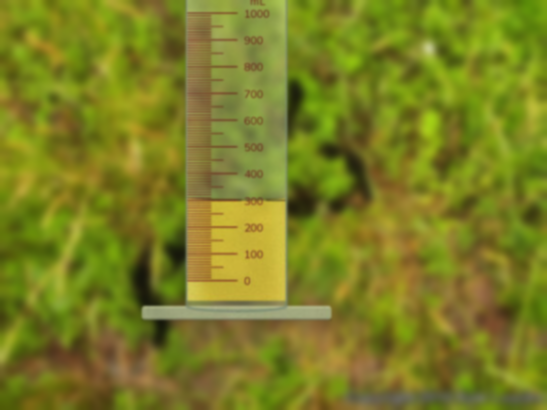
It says 300; mL
